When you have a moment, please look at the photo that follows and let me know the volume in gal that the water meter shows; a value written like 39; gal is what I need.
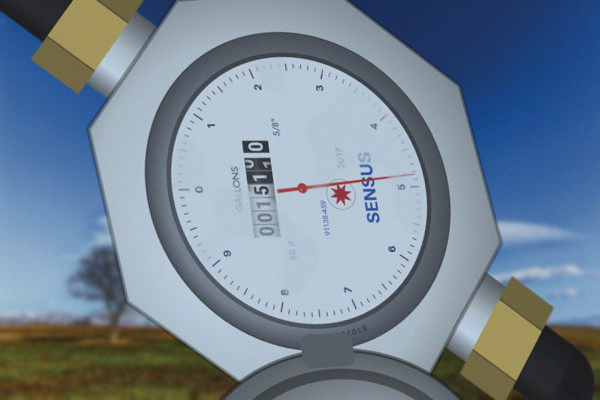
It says 15104.8; gal
